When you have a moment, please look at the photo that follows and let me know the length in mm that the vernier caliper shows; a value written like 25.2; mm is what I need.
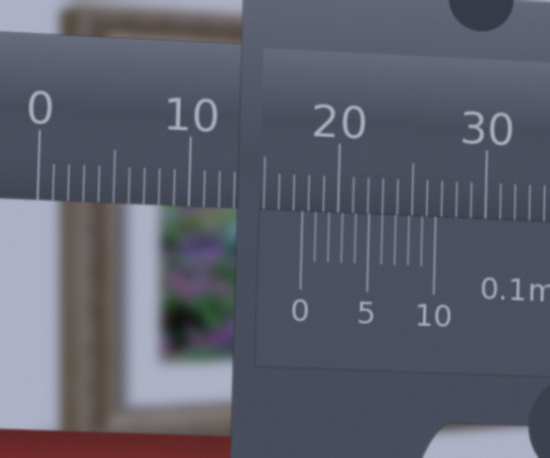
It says 17.6; mm
